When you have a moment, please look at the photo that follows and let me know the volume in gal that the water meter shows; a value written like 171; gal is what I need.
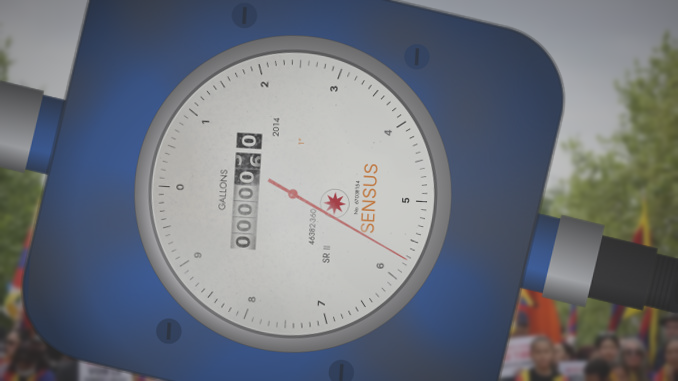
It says 55.7; gal
